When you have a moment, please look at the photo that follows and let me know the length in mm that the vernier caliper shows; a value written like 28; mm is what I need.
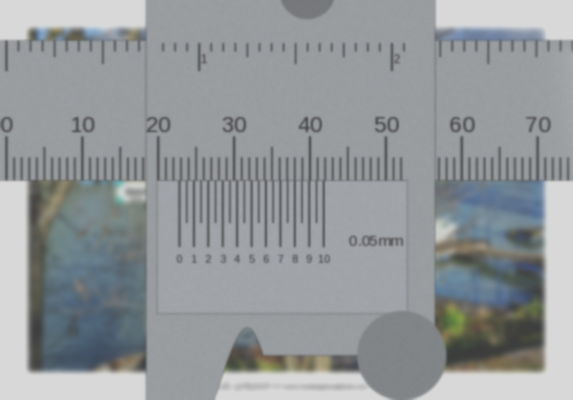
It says 22.8; mm
